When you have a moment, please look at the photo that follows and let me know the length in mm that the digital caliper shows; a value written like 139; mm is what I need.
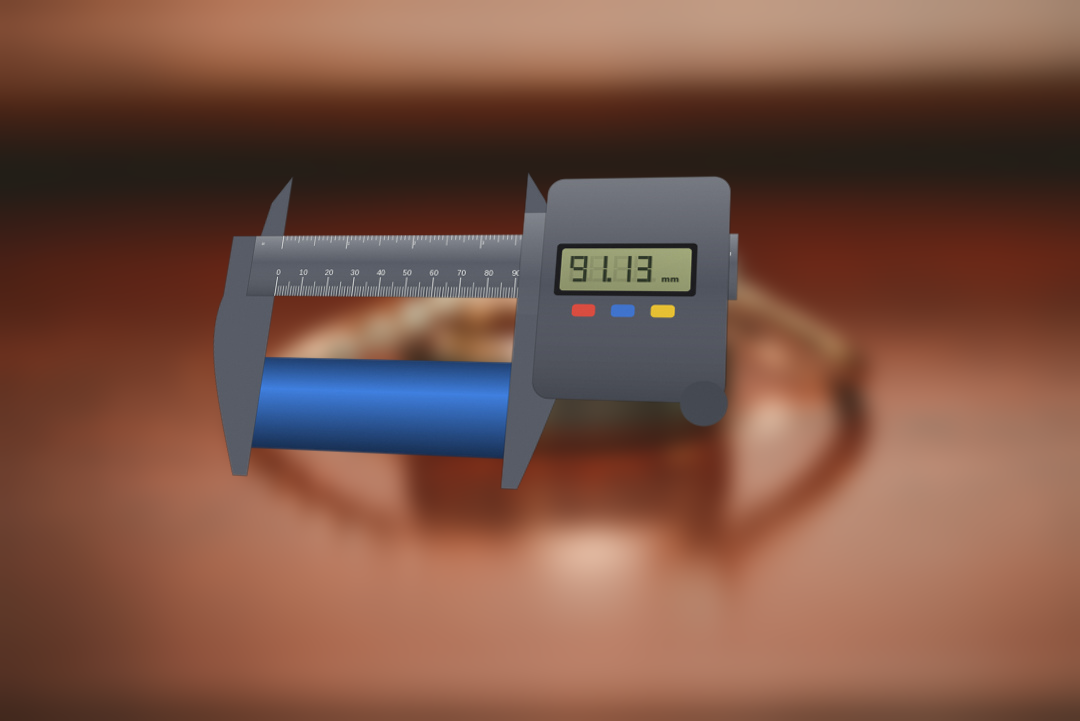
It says 91.13; mm
